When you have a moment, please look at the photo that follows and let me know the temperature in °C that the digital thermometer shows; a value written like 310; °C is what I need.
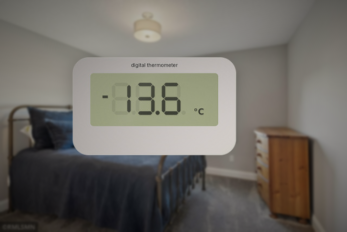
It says -13.6; °C
